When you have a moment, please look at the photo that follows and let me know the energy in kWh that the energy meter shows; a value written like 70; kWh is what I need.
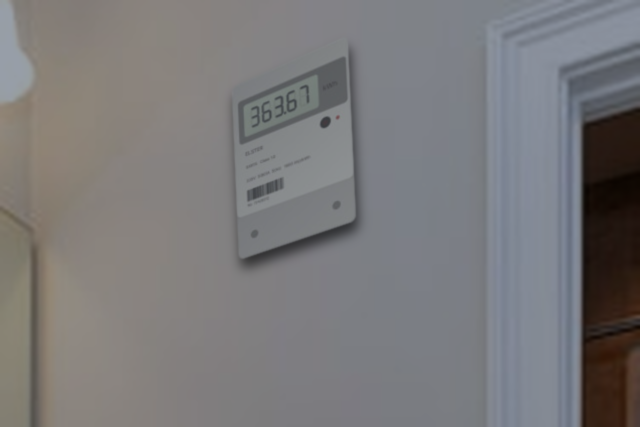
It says 363.67; kWh
